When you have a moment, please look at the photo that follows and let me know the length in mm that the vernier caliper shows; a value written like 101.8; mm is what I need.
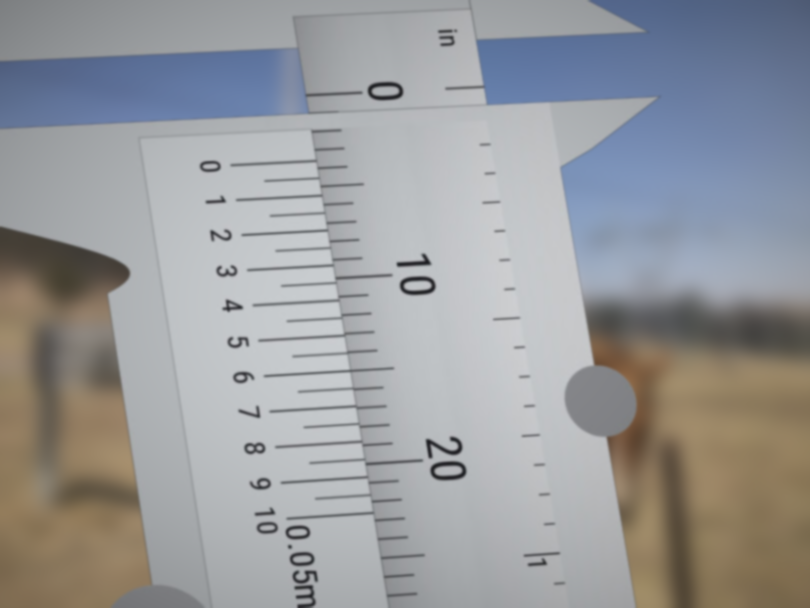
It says 3.6; mm
